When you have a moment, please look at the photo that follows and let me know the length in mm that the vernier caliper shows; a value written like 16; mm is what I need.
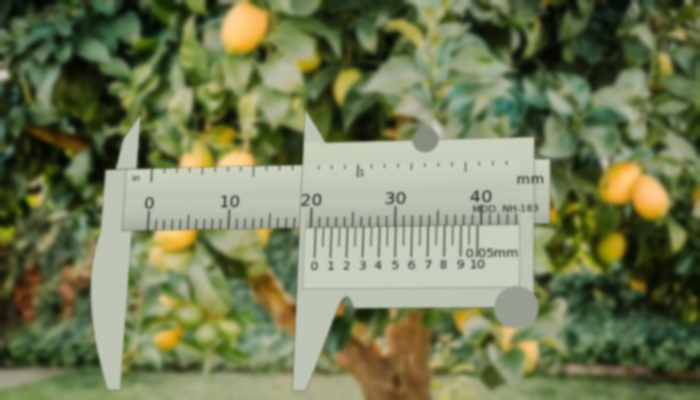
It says 20.6; mm
